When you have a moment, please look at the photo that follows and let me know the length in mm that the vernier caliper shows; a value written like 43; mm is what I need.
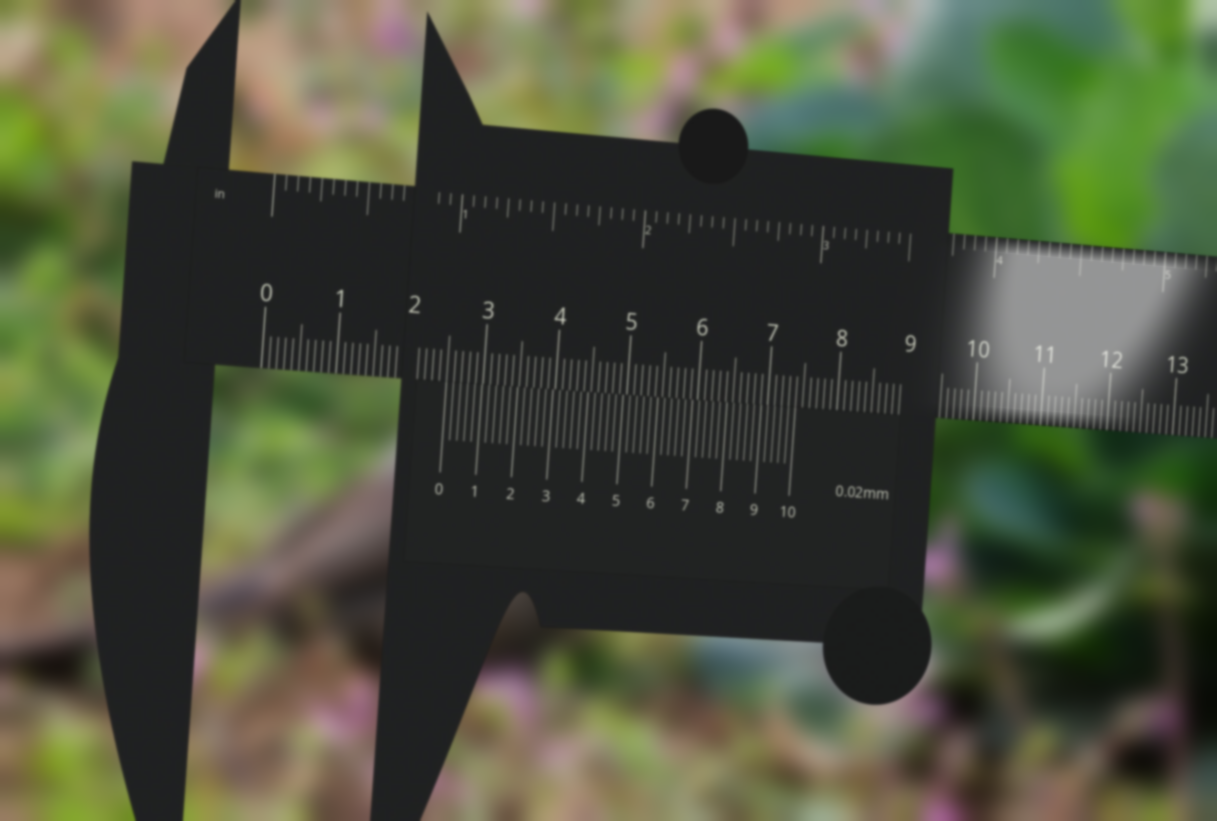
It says 25.0; mm
